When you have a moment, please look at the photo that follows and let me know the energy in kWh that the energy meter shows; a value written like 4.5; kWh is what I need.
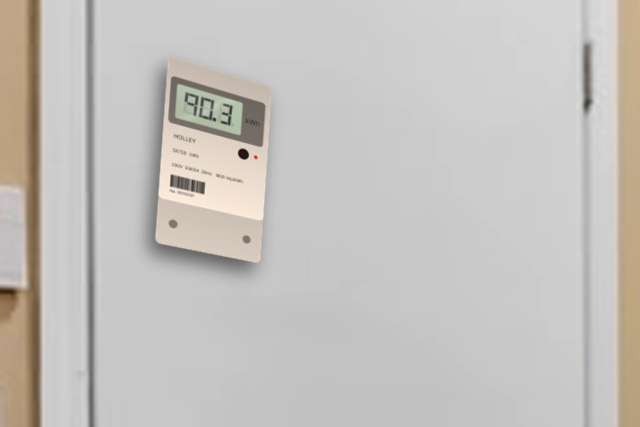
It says 90.3; kWh
